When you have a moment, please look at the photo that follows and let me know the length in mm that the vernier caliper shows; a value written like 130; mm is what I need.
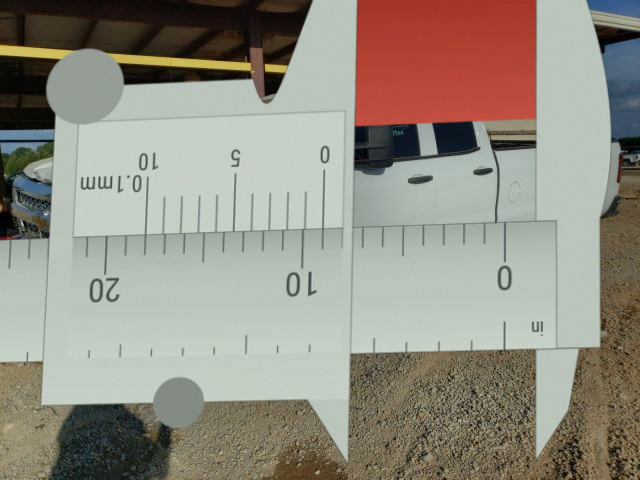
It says 9.0; mm
